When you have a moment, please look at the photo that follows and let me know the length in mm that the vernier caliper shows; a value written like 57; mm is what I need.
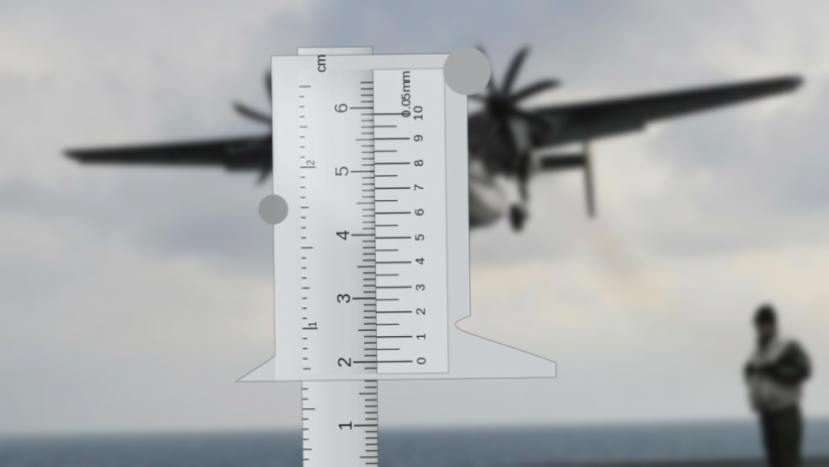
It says 20.0; mm
